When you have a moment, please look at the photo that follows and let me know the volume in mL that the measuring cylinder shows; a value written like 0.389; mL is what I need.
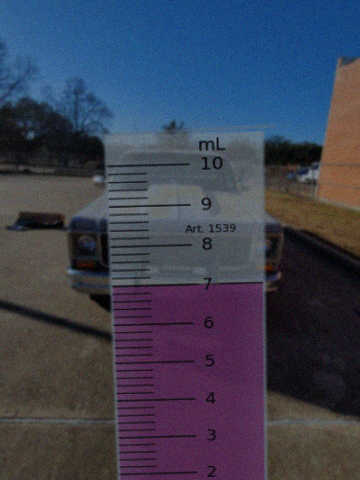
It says 7; mL
